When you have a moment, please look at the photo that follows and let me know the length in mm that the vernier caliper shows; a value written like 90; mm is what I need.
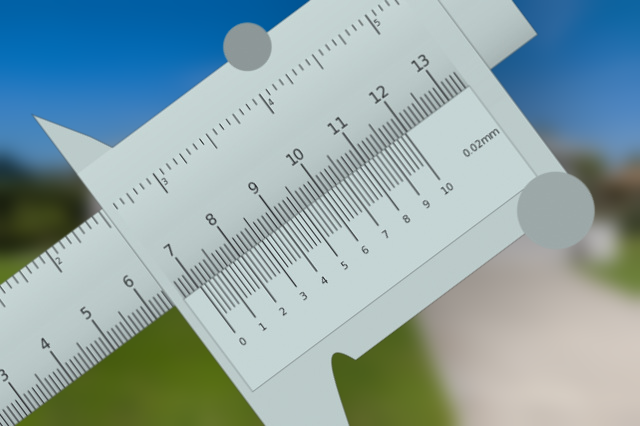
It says 70.5; mm
